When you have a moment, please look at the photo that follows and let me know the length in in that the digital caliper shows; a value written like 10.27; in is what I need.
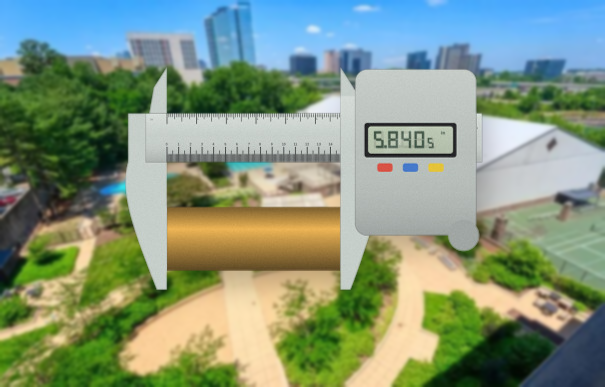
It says 5.8405; in
